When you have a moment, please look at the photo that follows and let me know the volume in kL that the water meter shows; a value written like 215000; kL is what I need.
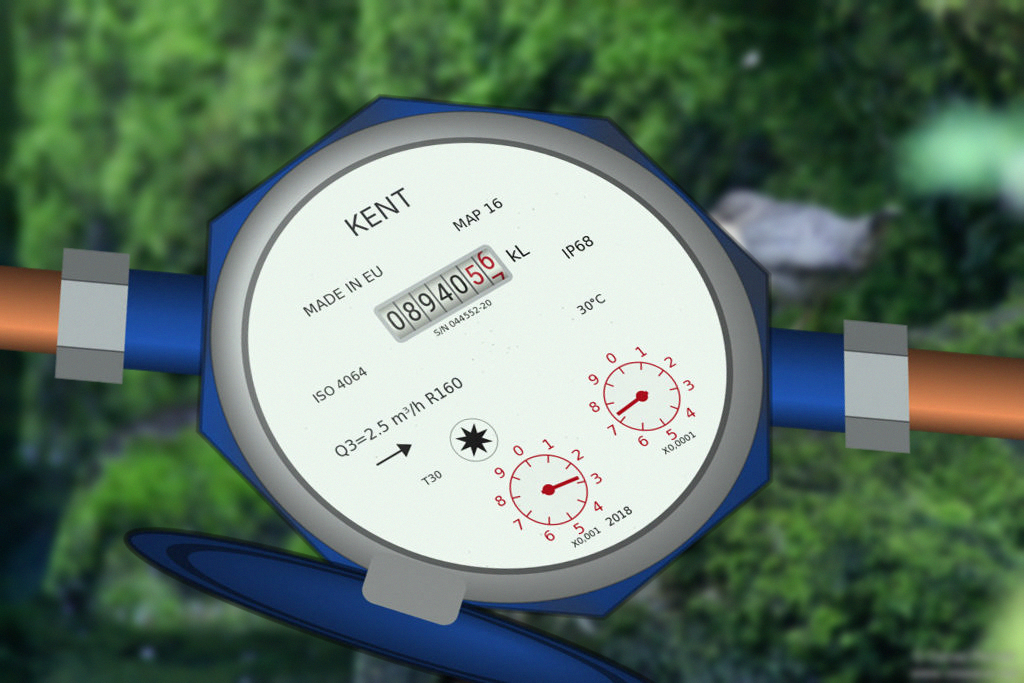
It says 8940.5627; kL
